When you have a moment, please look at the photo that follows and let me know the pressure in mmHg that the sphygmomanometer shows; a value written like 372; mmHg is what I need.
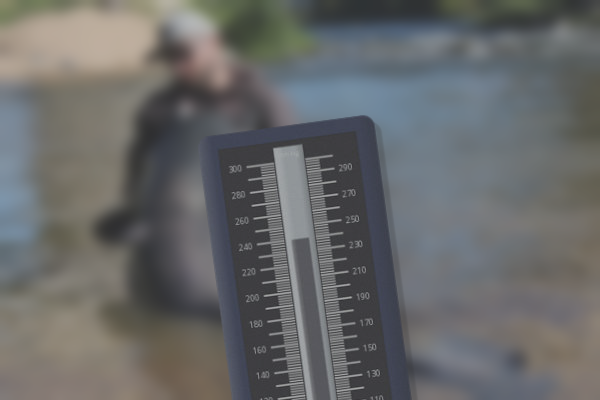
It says 240; mmHg
